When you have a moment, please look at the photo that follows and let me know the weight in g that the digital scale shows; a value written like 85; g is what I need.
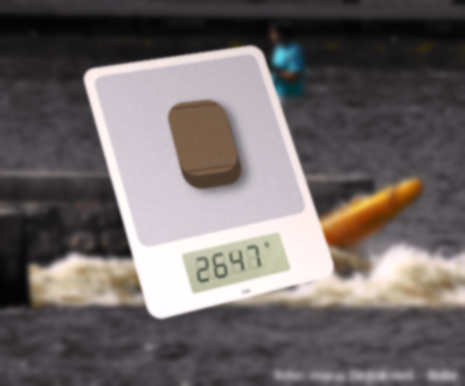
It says 2647; g
